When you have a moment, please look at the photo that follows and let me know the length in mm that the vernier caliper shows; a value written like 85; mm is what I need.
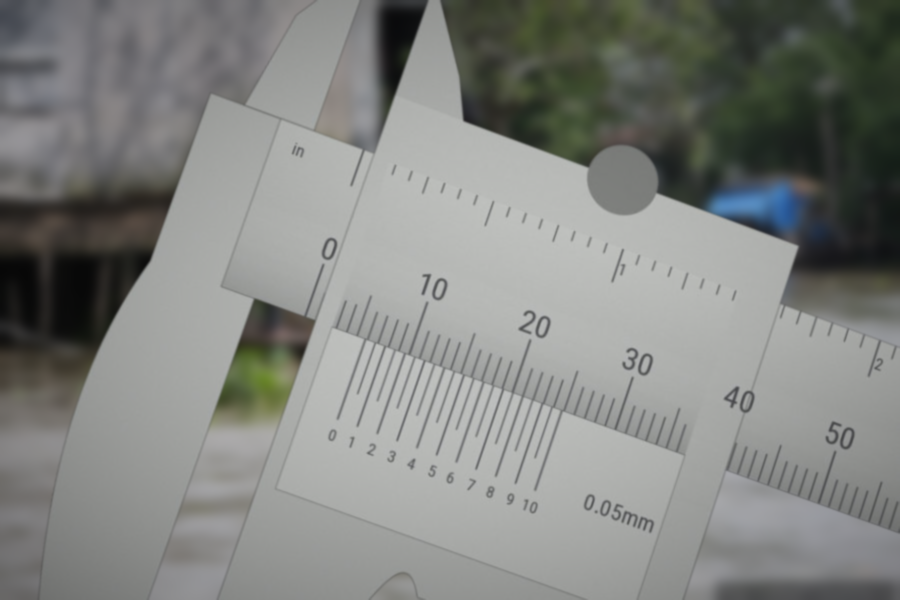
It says 5.8; mm
